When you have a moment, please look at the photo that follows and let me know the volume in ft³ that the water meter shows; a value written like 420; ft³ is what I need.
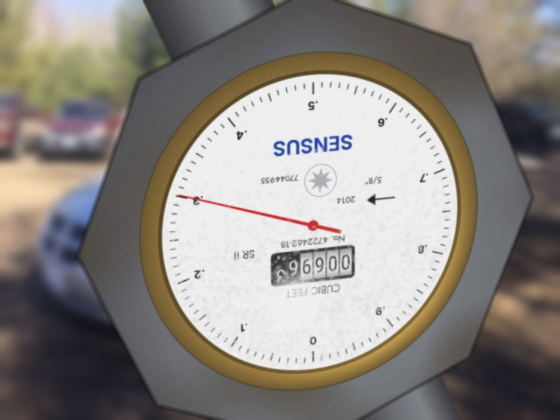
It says 6963.30; ft³
